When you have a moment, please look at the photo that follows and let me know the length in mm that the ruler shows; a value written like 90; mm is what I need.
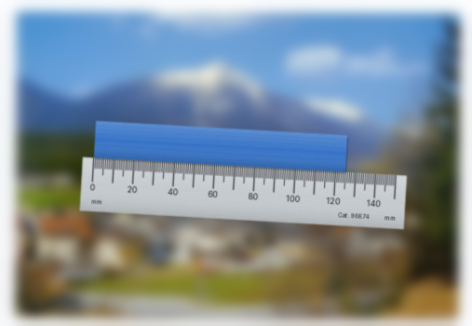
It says 125; mm
